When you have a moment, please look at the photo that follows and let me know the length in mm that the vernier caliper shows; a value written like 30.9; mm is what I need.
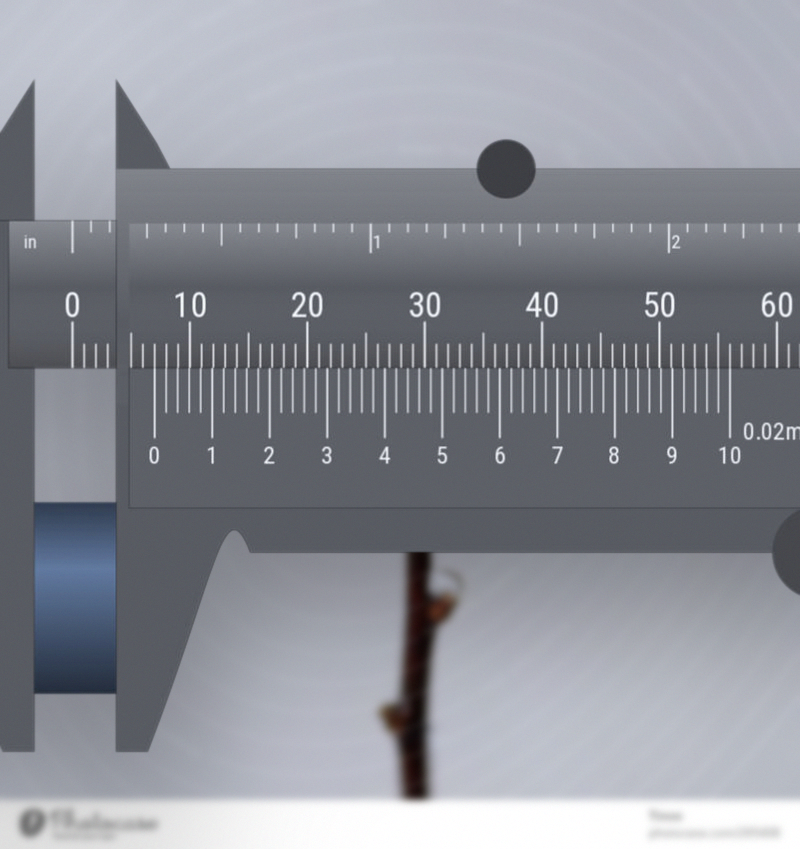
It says 7.0; mm
